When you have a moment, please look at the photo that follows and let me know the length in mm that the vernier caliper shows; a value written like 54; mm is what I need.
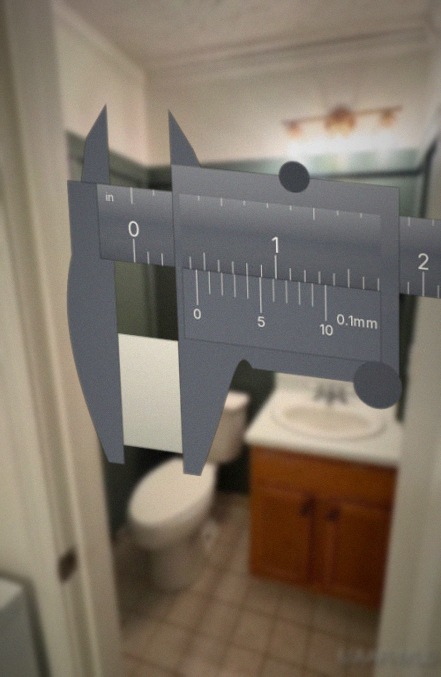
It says 4.4; mm
